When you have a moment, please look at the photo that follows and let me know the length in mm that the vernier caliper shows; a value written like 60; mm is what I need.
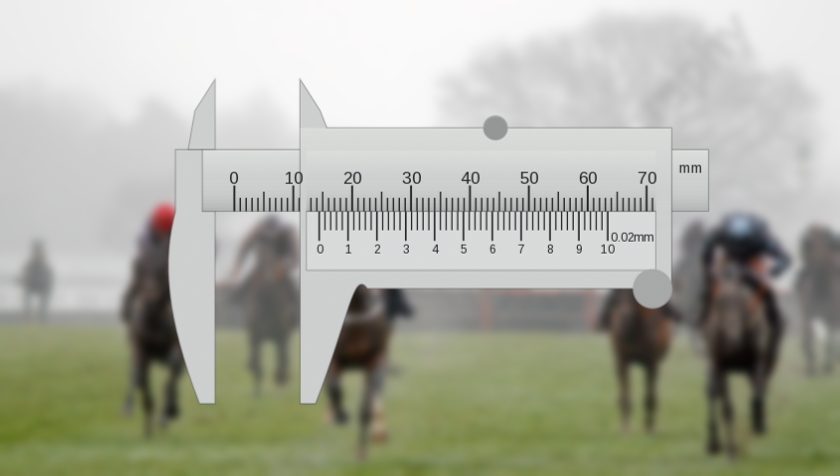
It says 14.4; mm
